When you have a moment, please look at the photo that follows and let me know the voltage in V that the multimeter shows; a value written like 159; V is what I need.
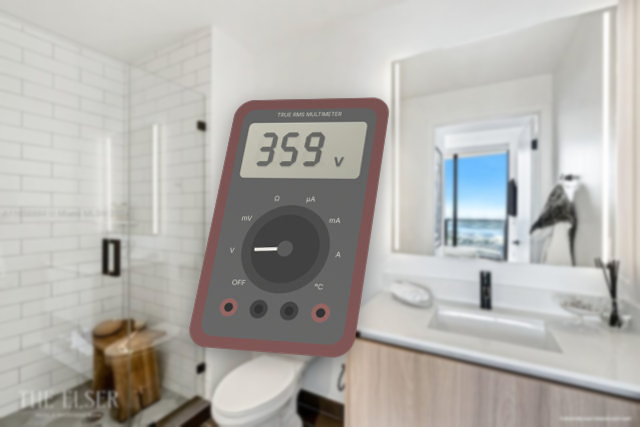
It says 359; V
